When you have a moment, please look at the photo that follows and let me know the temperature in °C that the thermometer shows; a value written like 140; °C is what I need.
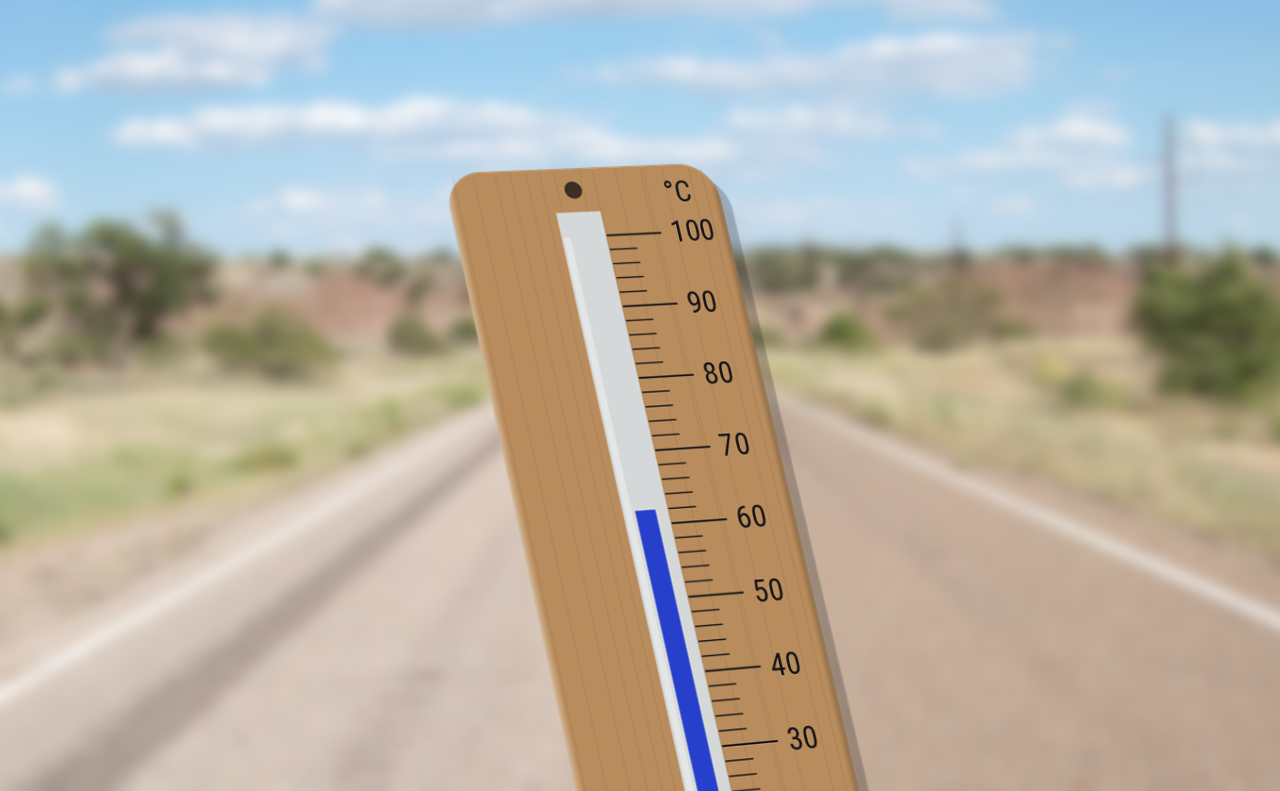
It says 62; °C
